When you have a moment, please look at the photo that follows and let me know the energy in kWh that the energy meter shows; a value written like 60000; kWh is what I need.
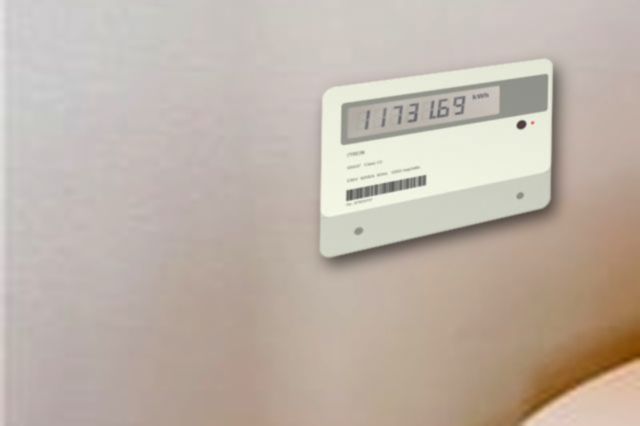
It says 11731.69; kWh
